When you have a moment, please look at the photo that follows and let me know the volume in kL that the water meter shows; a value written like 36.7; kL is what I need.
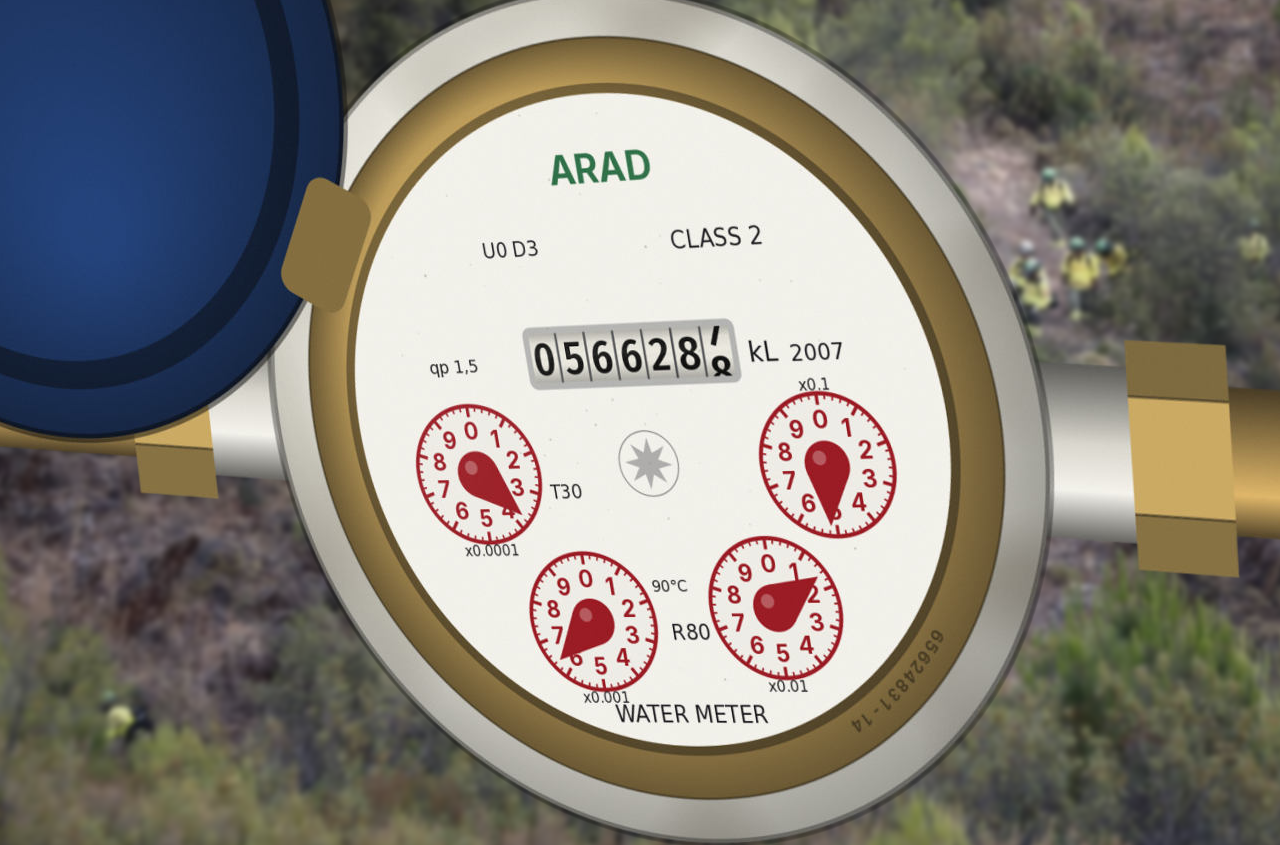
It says 566287.5163; kL
